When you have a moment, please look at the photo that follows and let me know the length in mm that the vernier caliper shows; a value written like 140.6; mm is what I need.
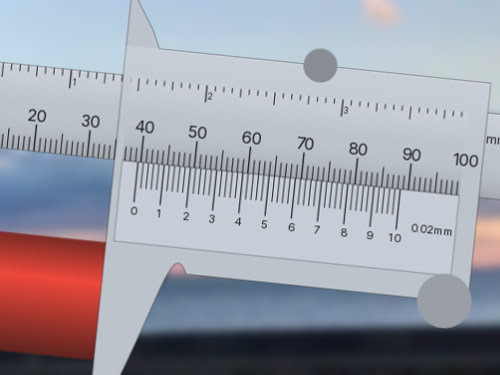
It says 39.5; mm
